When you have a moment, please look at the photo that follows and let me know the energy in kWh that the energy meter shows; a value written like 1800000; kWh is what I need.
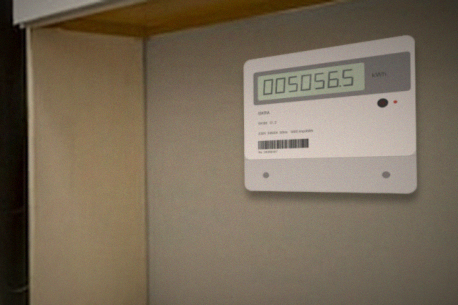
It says 5056.5; kWh
